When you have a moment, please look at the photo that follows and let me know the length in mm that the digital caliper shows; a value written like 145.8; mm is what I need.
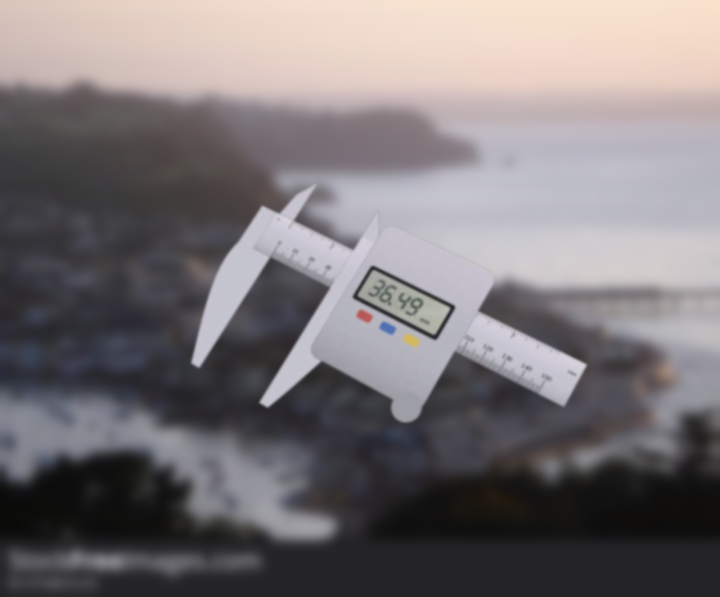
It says 36.49; mm
